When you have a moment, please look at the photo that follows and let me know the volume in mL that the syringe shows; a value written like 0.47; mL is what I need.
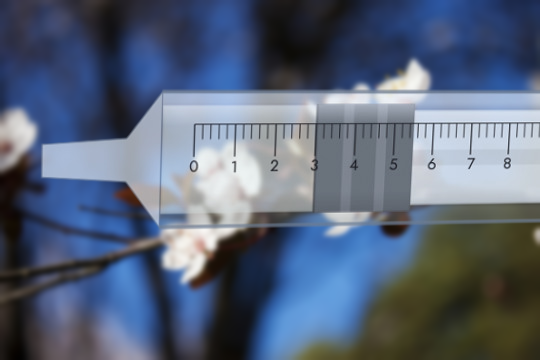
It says 3; mL
